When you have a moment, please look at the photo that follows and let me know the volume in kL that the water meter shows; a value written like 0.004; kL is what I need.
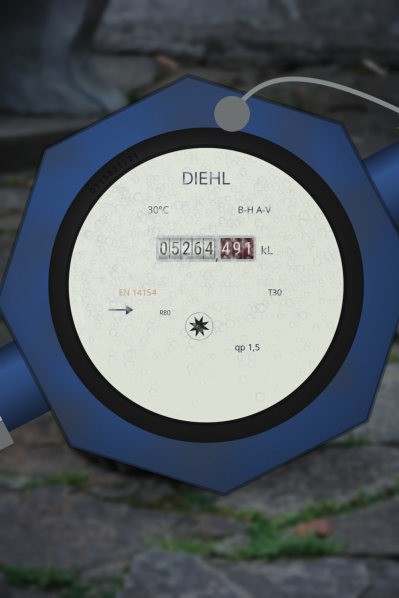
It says 5264.491; kL
